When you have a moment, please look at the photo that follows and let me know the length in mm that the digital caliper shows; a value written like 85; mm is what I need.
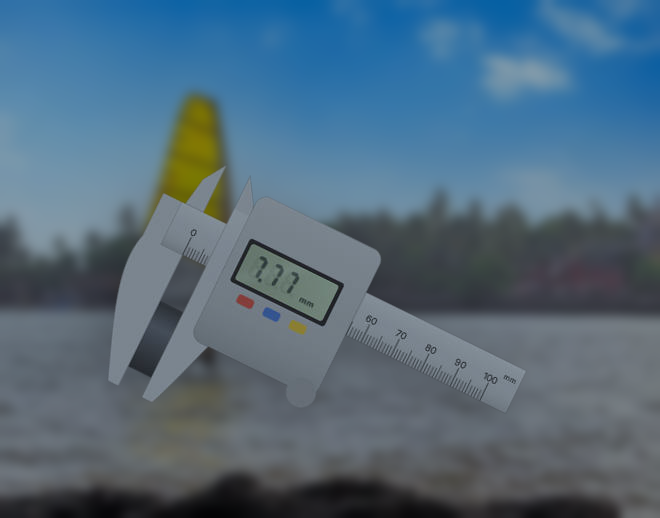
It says 7.77; mm
